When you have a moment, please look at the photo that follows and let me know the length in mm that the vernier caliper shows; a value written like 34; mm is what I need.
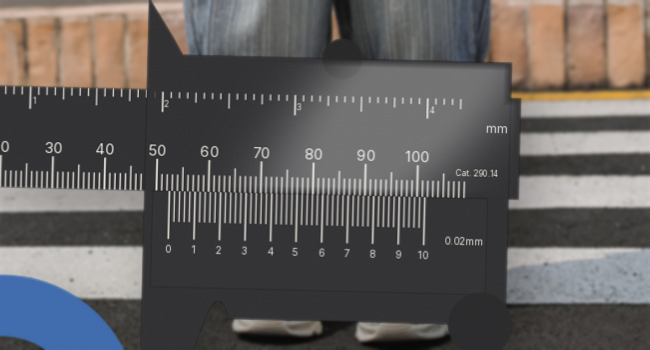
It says 52.5; mm
